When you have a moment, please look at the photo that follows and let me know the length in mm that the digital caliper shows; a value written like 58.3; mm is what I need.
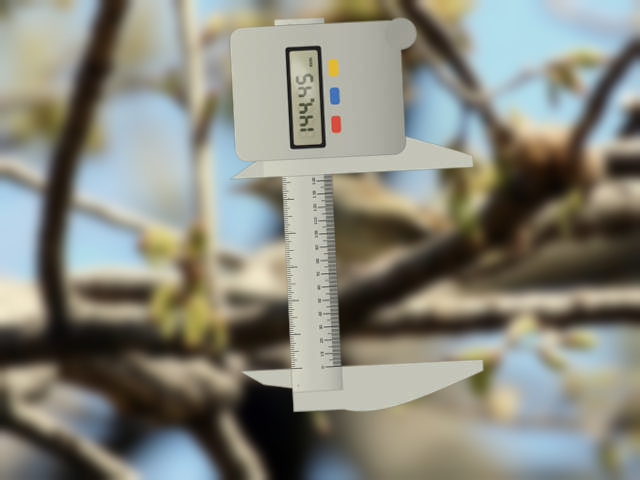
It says 144.45; mm
